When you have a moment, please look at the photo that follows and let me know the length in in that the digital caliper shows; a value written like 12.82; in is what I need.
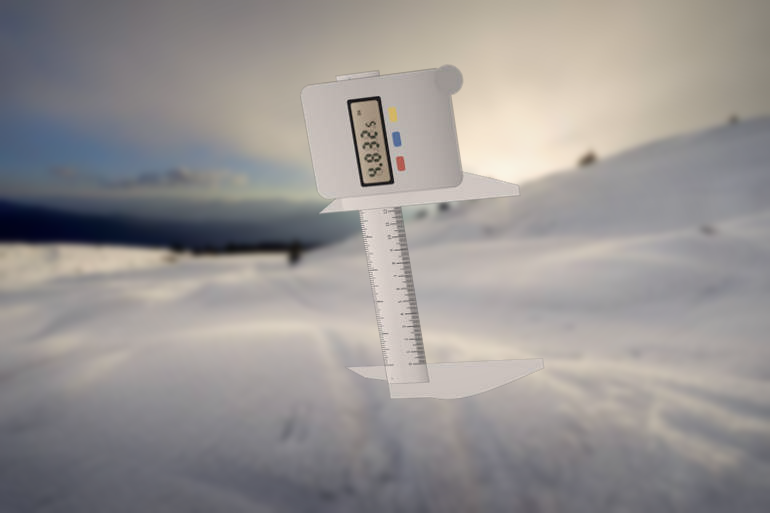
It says 4.8325; in
